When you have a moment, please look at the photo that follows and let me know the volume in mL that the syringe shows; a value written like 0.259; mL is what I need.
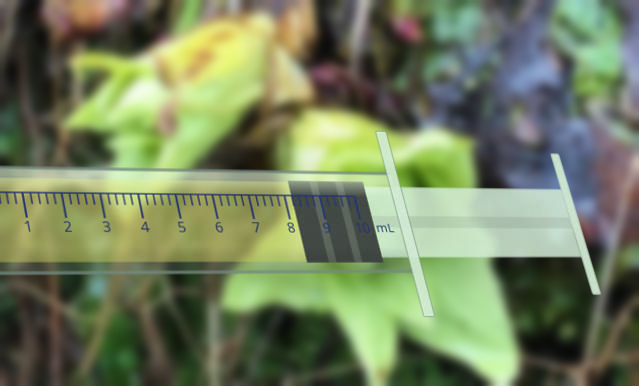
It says 8.2; mL
